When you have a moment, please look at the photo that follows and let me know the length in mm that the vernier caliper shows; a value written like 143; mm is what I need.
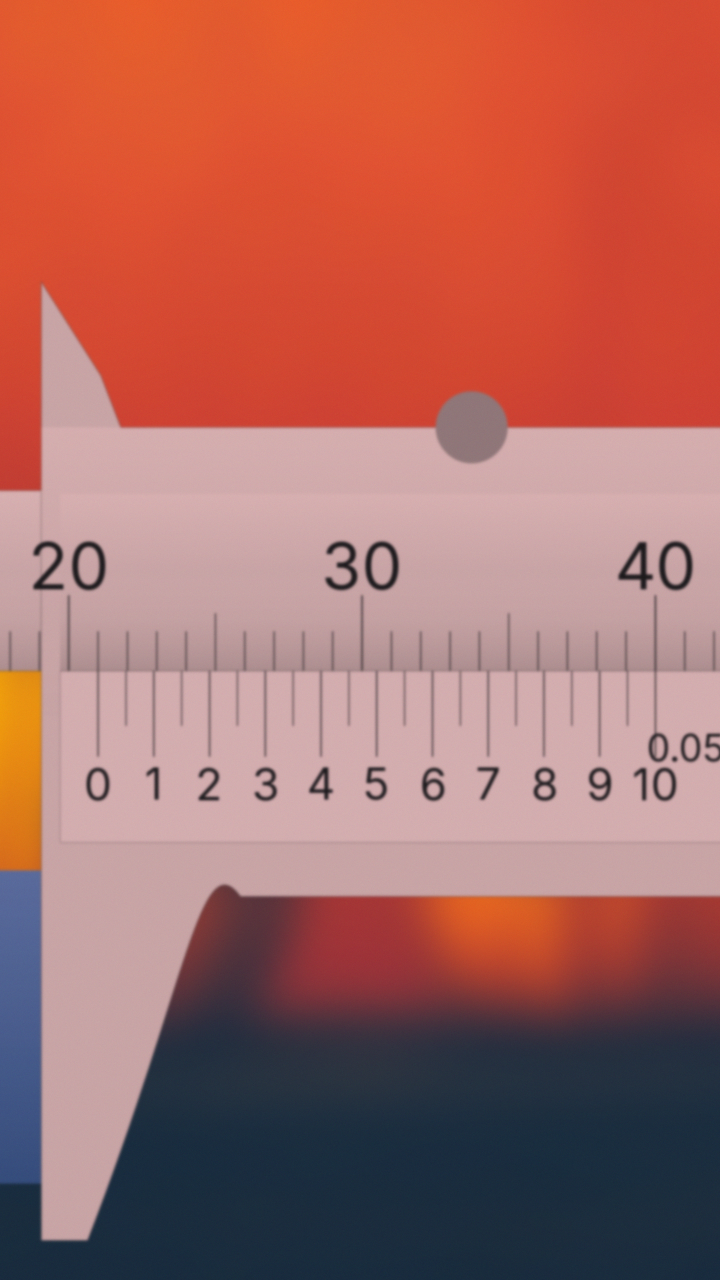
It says 21.0; mm
